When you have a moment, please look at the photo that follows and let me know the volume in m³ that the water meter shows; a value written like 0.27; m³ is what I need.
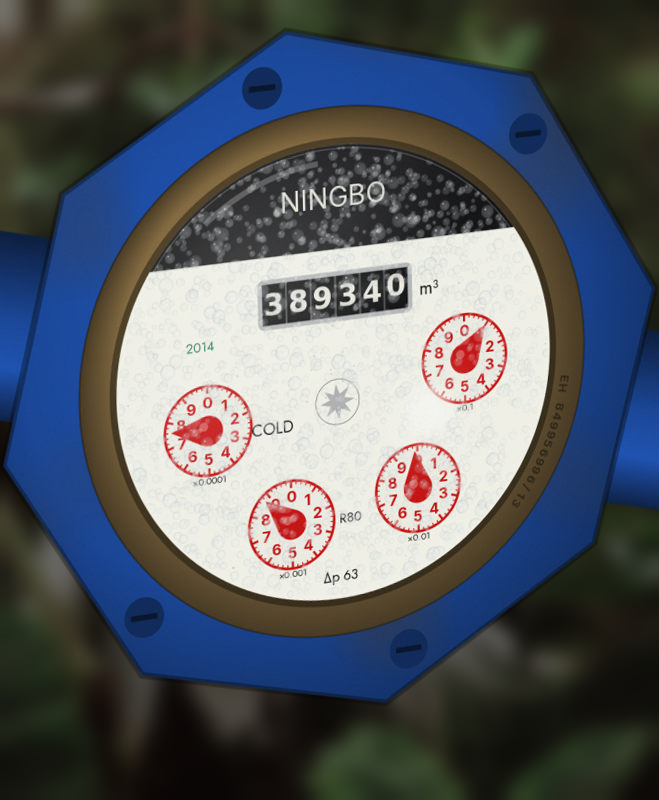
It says 389340.0987; m³
